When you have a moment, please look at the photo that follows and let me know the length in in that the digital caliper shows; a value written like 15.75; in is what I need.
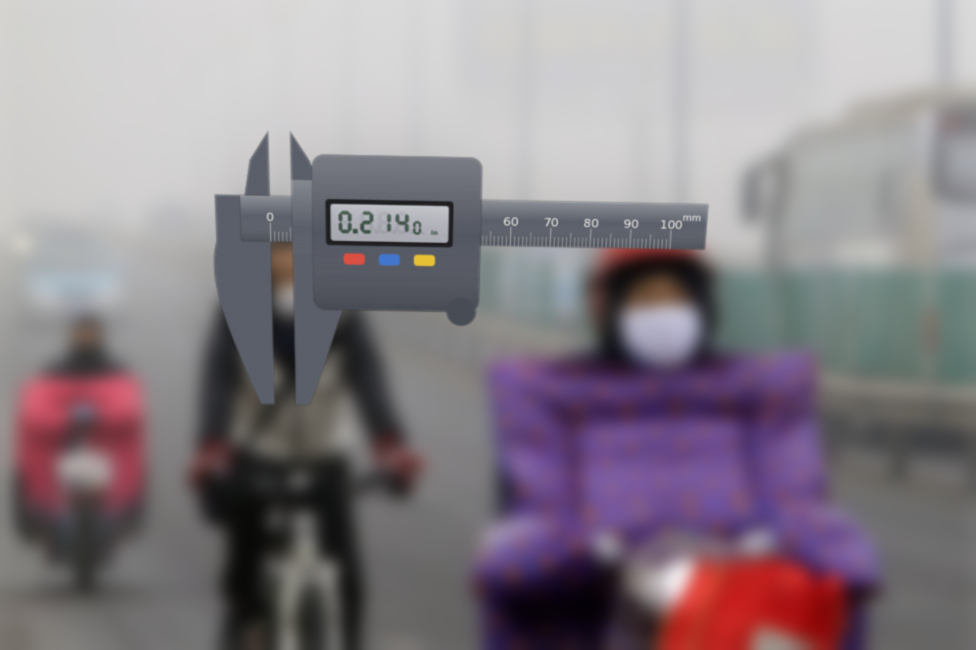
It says 0.2140; in
